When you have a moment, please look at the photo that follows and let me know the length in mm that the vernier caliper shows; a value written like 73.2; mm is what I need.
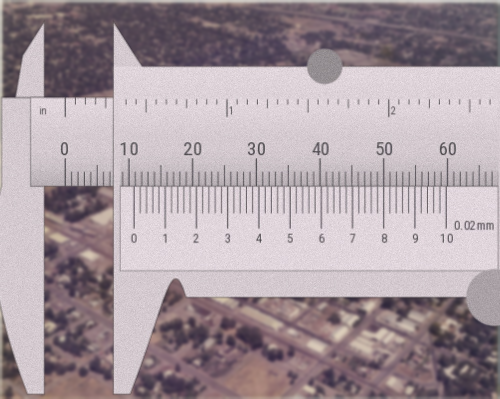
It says 10.8; mm
